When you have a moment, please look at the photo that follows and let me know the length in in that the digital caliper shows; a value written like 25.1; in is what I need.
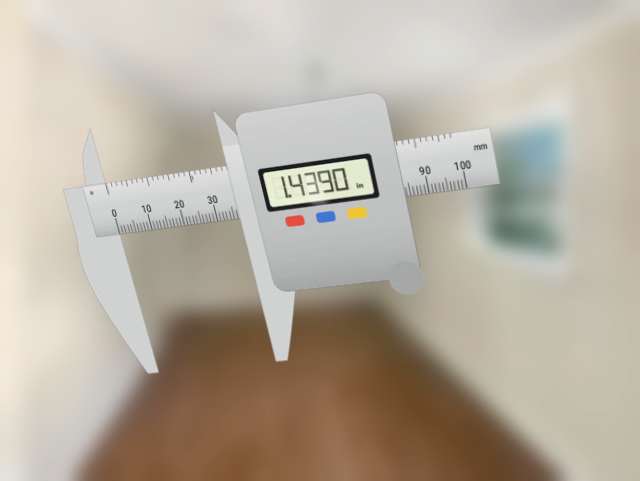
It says 1.4390; in
